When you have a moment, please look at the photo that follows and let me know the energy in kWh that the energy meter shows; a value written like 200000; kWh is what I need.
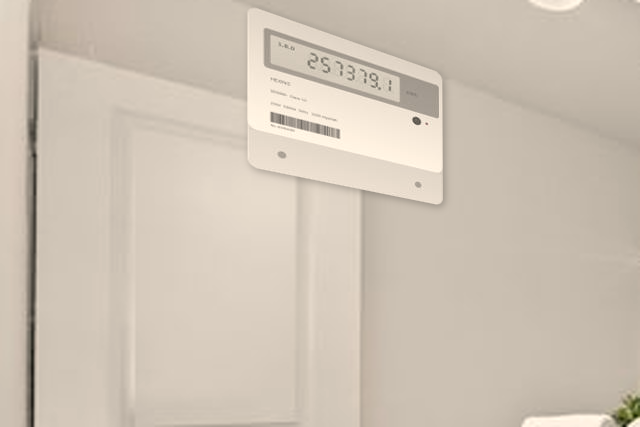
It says 257379.1; kWh
